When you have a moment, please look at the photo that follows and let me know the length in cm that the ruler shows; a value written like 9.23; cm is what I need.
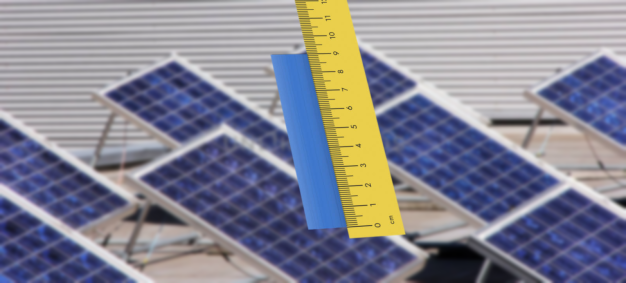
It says 9; cm
